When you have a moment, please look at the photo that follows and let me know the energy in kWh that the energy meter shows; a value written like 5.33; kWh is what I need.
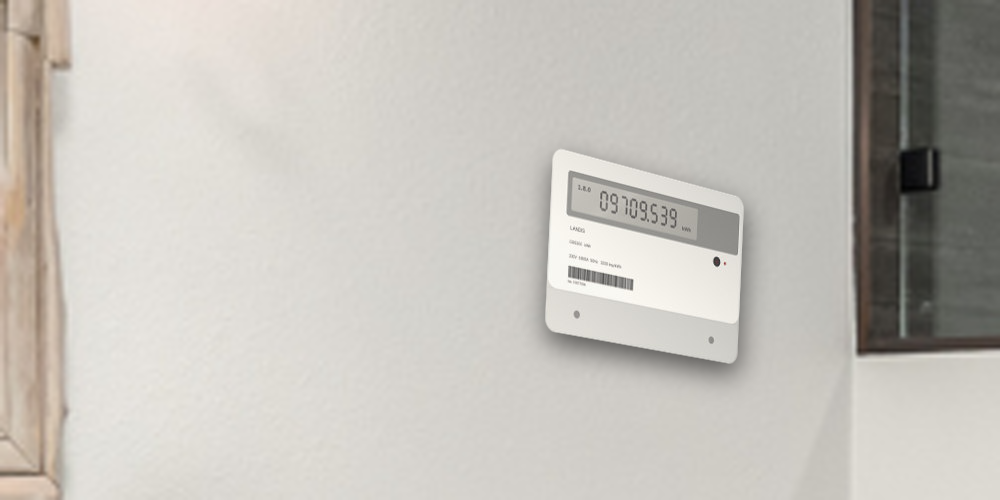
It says 9709.539; kWh
